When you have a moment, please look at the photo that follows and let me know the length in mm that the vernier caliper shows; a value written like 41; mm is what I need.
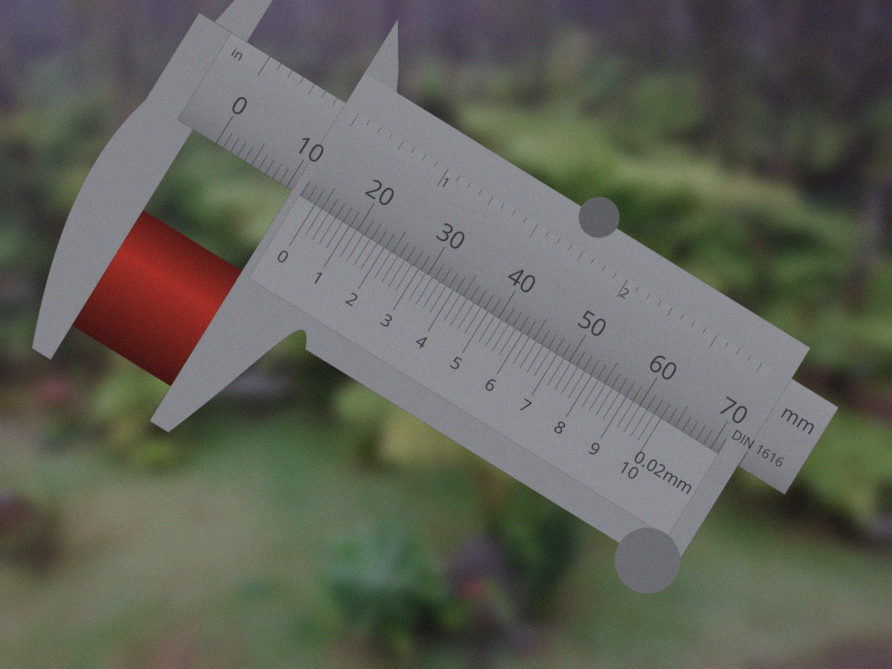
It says 14.0; mm
